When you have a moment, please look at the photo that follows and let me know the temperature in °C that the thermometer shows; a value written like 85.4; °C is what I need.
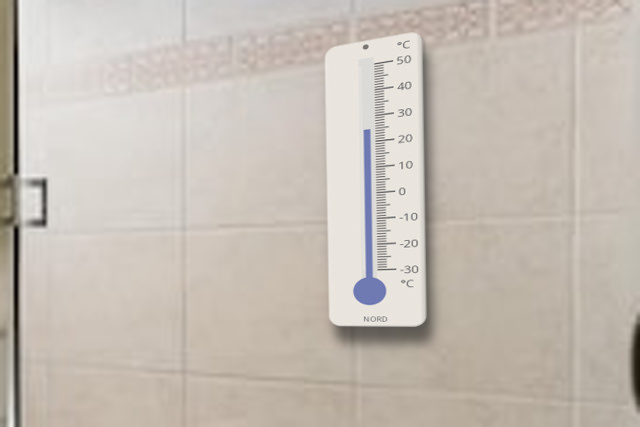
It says 25; °C
